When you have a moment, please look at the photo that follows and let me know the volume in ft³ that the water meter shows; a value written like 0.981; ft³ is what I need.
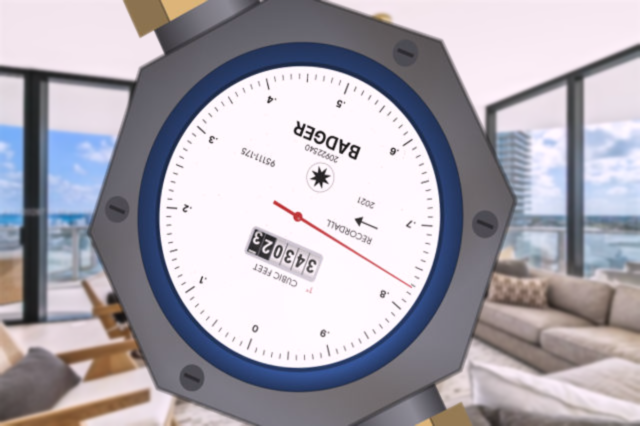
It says 343022.77; ft³
